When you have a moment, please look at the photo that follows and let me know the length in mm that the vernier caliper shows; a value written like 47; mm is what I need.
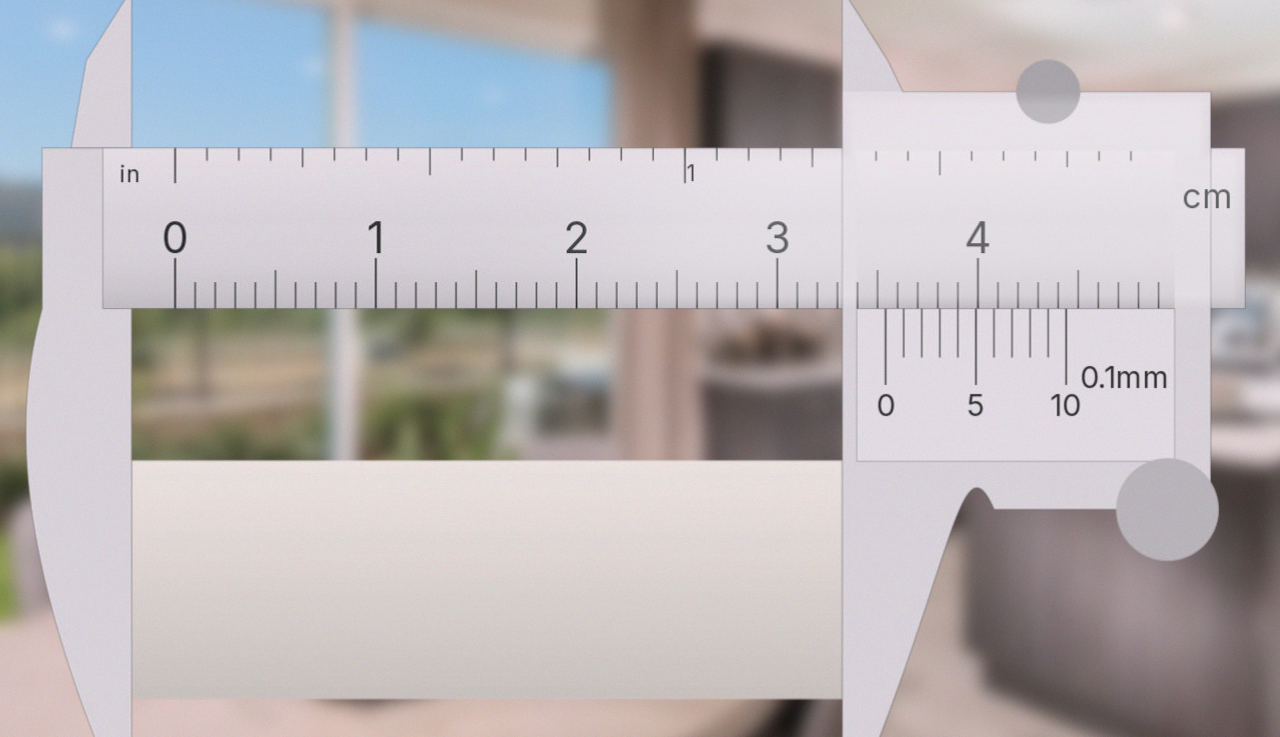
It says 35.4; mm
